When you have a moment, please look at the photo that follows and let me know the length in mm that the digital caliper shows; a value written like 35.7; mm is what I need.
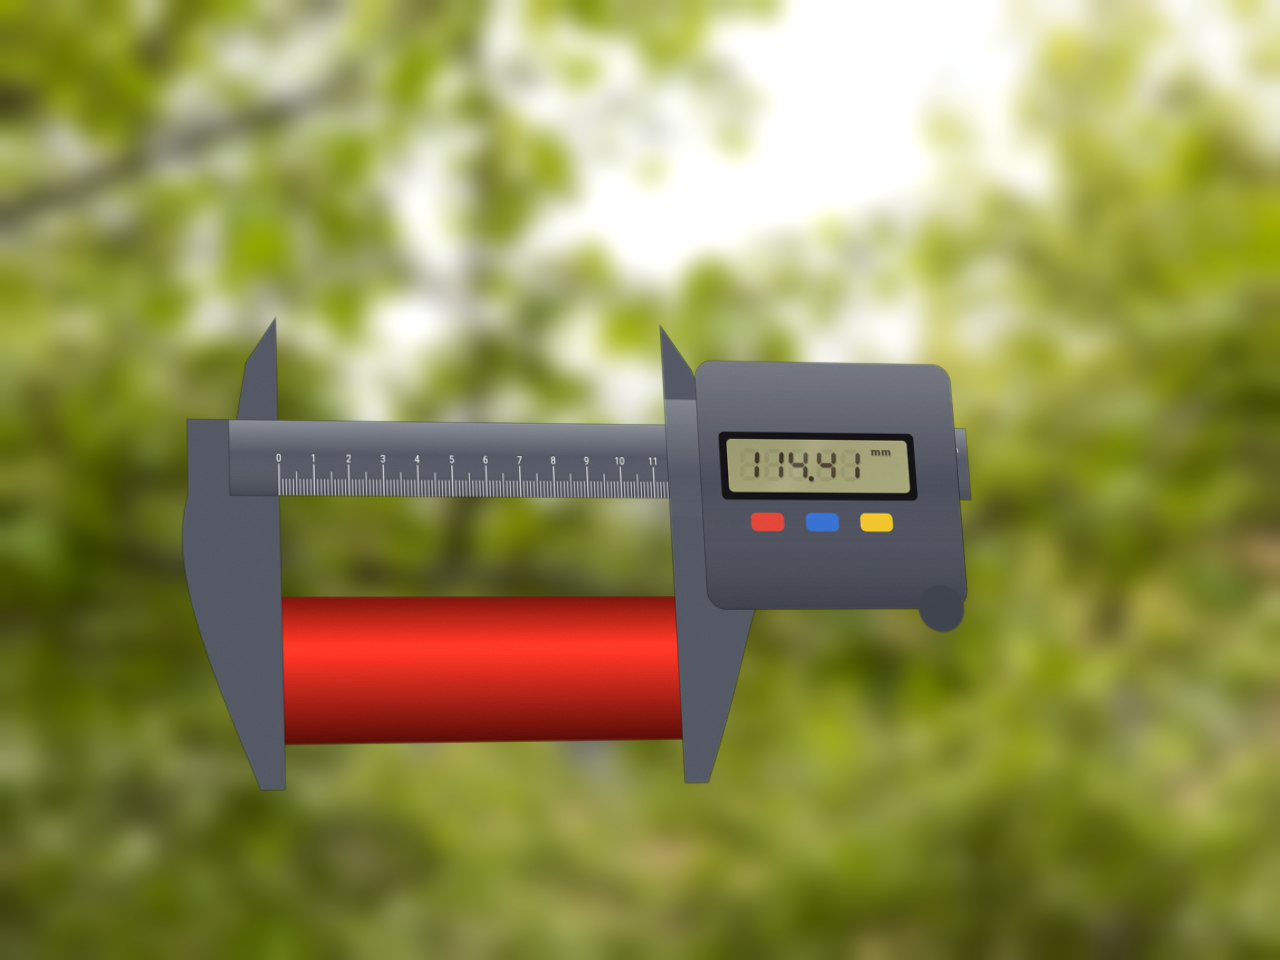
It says 114.41; mm
